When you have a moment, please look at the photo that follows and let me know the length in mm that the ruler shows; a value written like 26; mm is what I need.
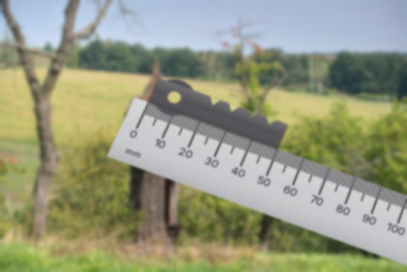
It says 50; mm
